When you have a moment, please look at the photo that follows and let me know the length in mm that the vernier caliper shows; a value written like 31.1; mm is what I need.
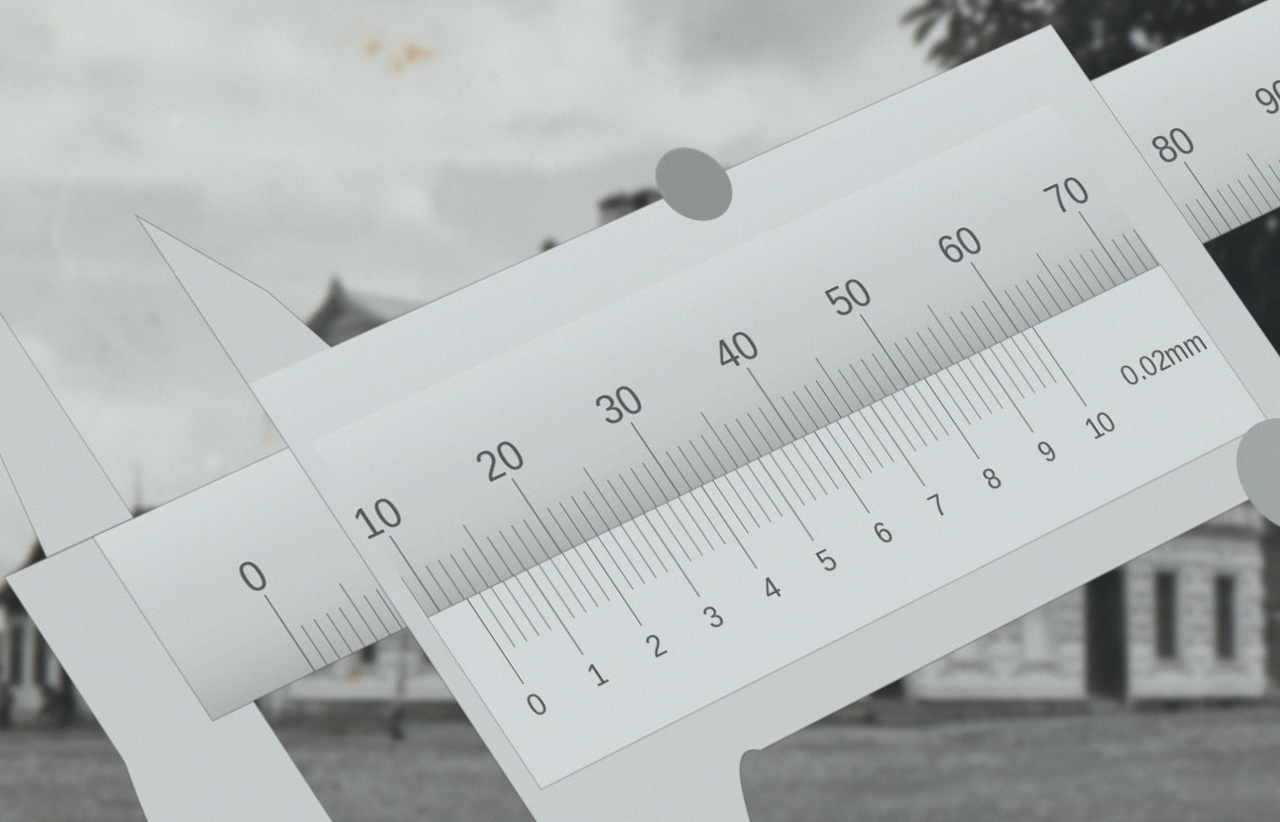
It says 12.2; mm
